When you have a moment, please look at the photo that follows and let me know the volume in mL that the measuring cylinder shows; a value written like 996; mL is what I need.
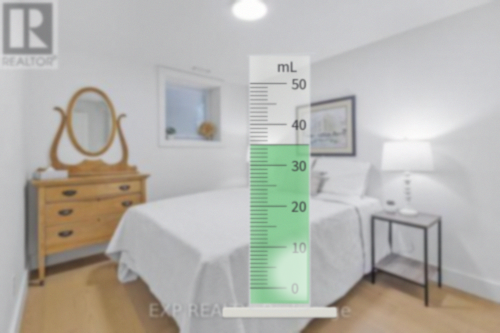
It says 35; mL
